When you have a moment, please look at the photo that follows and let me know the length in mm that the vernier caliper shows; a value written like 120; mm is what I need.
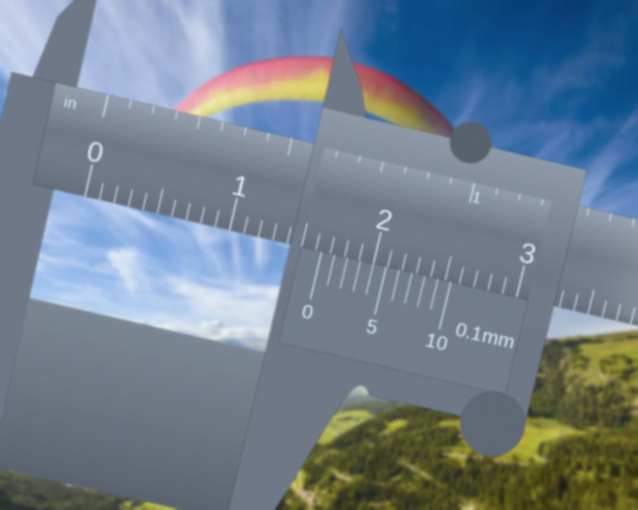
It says 16.4; mm
